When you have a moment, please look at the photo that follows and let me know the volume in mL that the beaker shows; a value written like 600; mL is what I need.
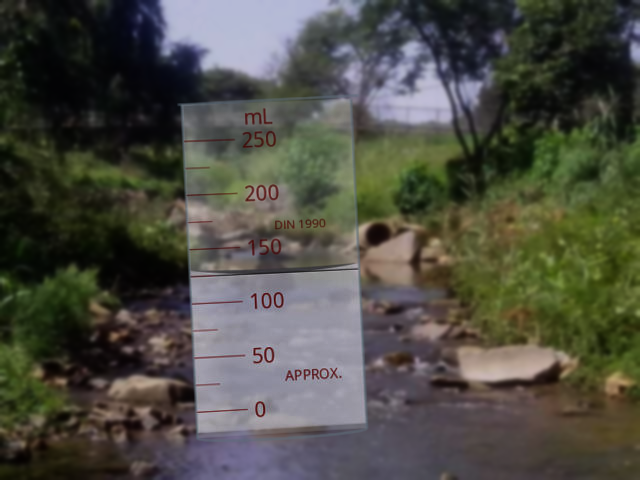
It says 125; mL
